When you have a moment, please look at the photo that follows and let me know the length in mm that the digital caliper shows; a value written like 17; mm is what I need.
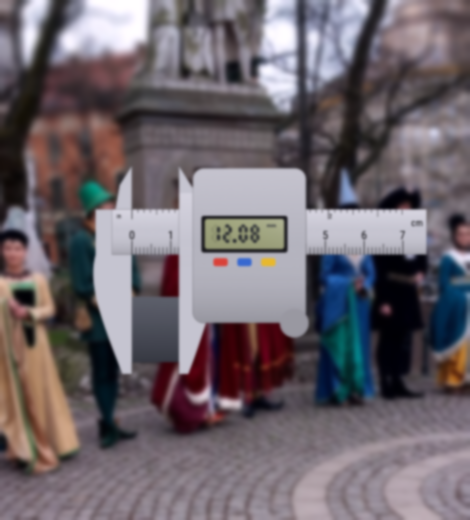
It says 12.08; mm
